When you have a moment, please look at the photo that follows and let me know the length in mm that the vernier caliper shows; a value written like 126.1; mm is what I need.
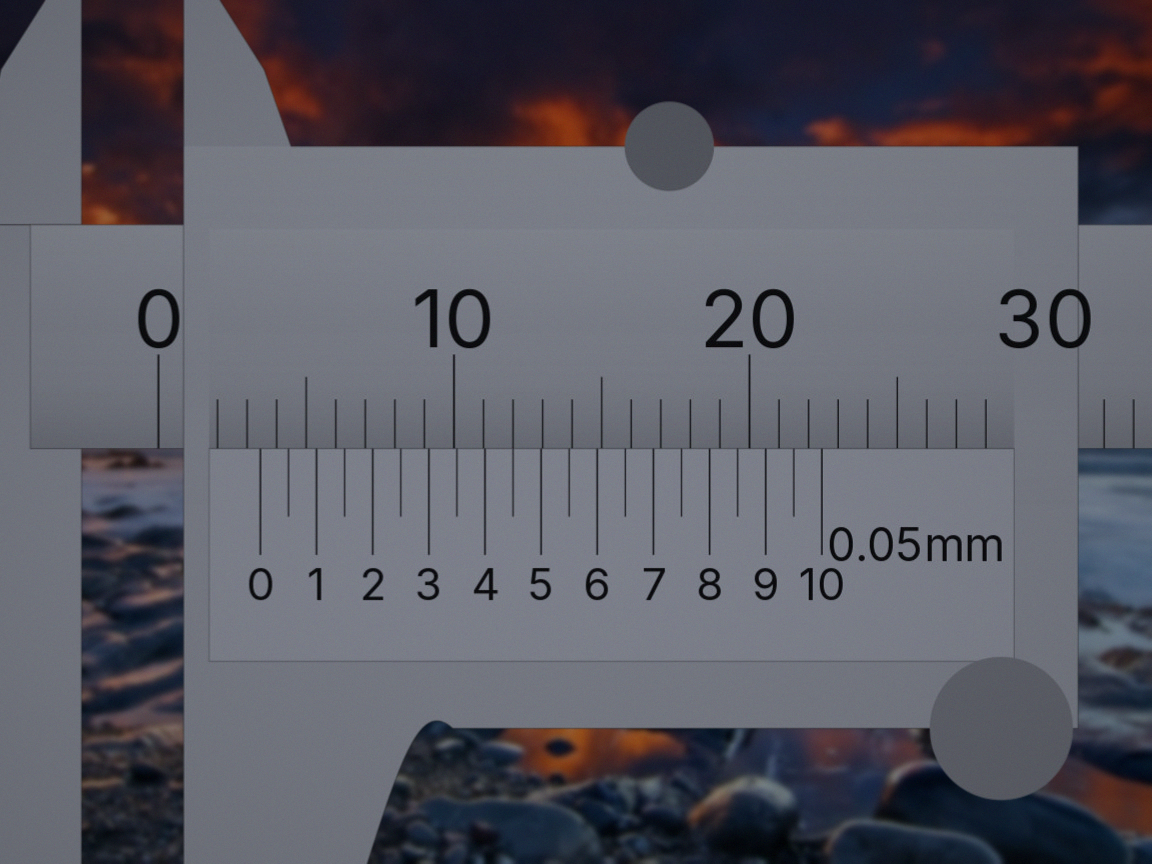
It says 3.45; mm
